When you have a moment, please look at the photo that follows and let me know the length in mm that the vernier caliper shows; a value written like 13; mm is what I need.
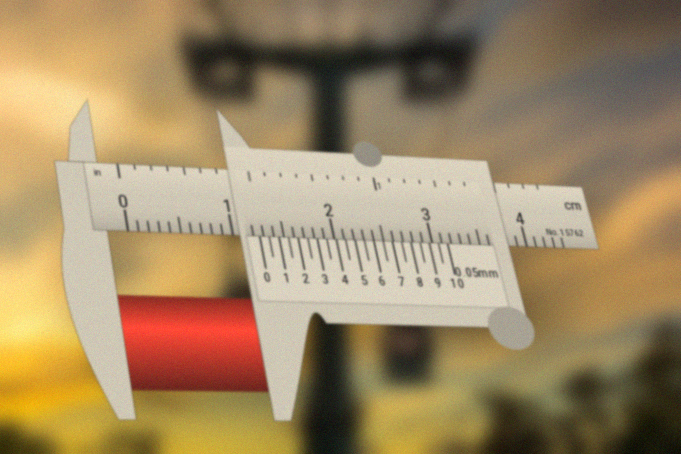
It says 12.6; mm
